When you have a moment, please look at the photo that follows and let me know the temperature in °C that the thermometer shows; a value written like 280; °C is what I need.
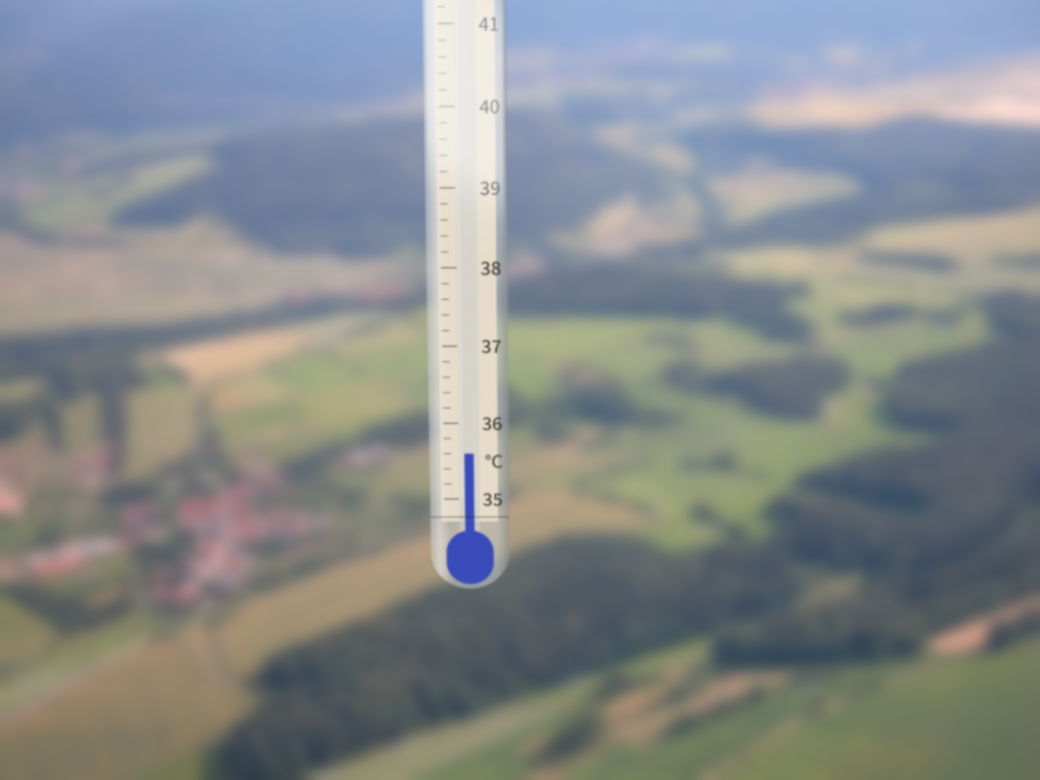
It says 35.6; °C
